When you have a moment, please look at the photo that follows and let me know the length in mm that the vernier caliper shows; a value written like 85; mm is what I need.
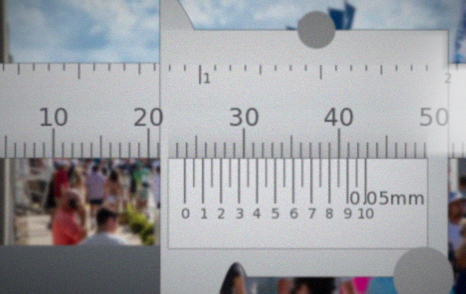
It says 23.8; mm
